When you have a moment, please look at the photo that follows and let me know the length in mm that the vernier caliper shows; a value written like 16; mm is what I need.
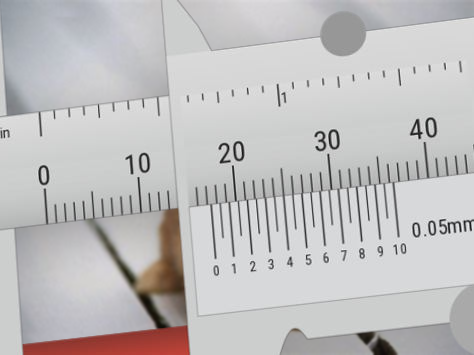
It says 17.4; mm
